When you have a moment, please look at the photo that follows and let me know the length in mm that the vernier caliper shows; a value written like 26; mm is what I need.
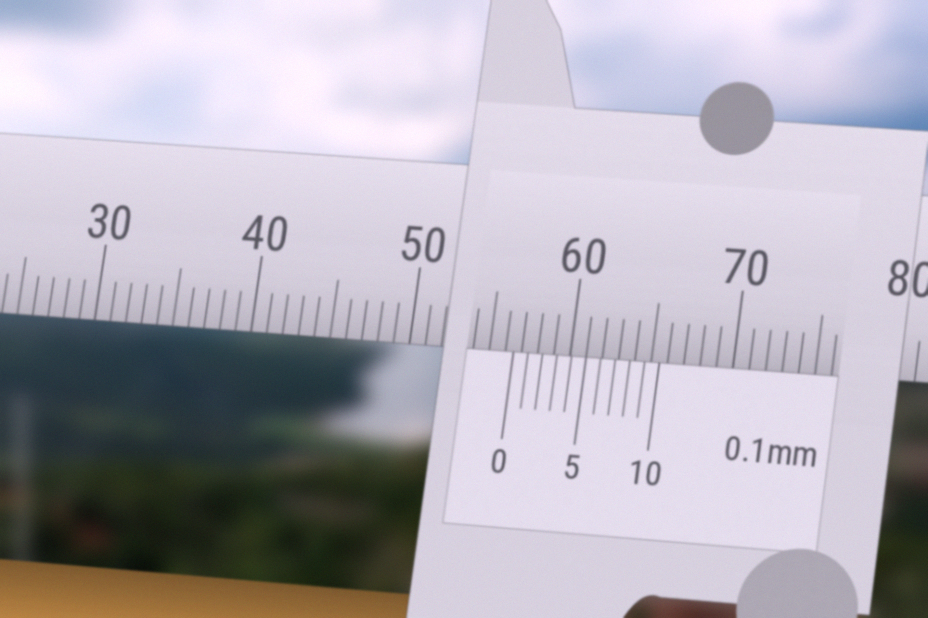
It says 56.5; mm
